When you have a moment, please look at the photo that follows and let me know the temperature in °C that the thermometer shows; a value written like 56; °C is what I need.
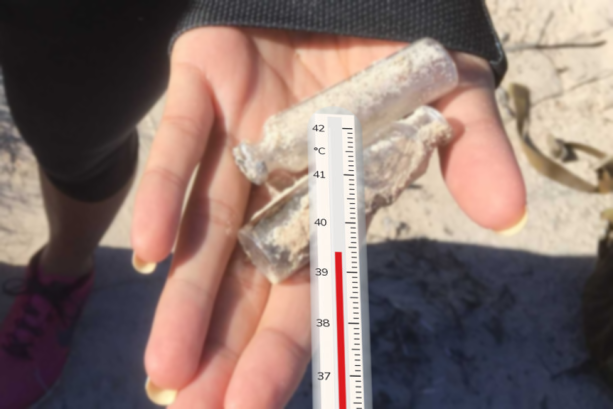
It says 39.4; °C
